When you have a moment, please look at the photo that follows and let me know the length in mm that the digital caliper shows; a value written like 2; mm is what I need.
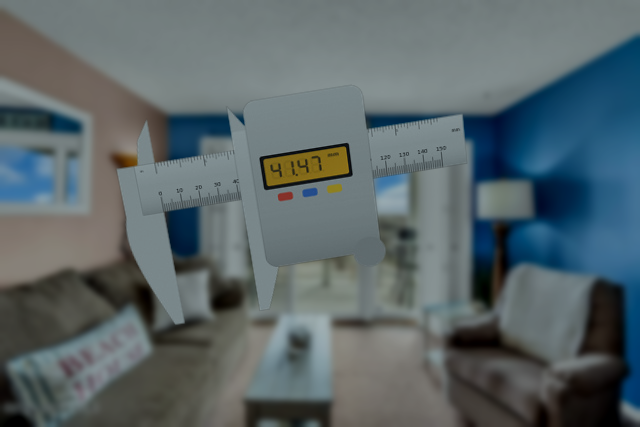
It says 41.47; mm
